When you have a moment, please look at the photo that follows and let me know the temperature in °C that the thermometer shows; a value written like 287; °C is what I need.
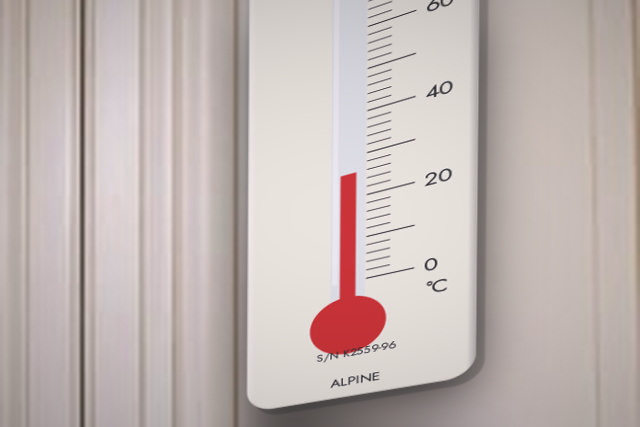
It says 26; °C
